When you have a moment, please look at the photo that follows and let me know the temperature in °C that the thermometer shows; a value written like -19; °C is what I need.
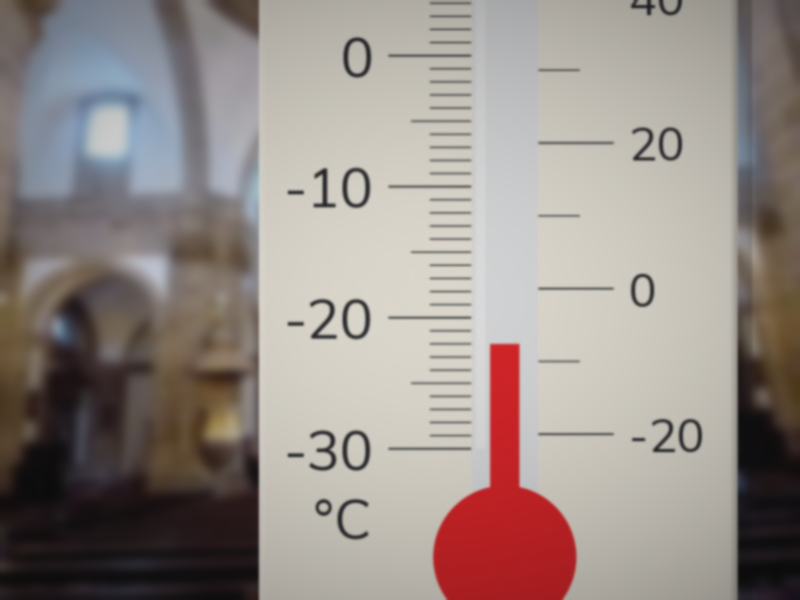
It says -22; °C
